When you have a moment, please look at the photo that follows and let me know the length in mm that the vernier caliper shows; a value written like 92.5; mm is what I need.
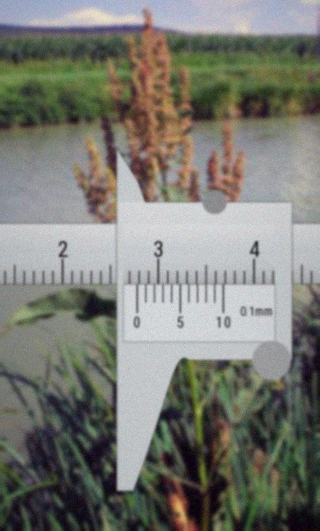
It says 27.8; mm
